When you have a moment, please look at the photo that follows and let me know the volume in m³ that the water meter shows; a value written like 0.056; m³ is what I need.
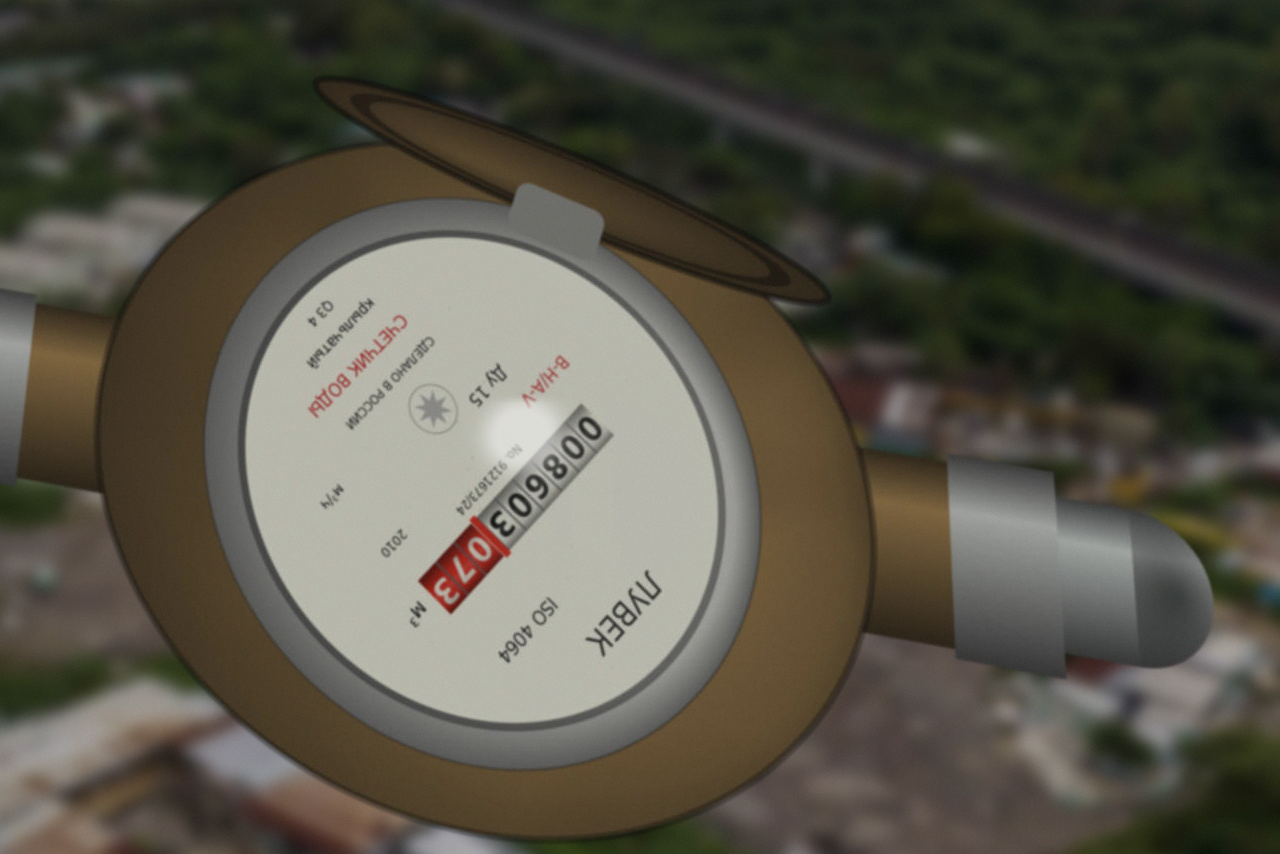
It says 8603.073; m³
